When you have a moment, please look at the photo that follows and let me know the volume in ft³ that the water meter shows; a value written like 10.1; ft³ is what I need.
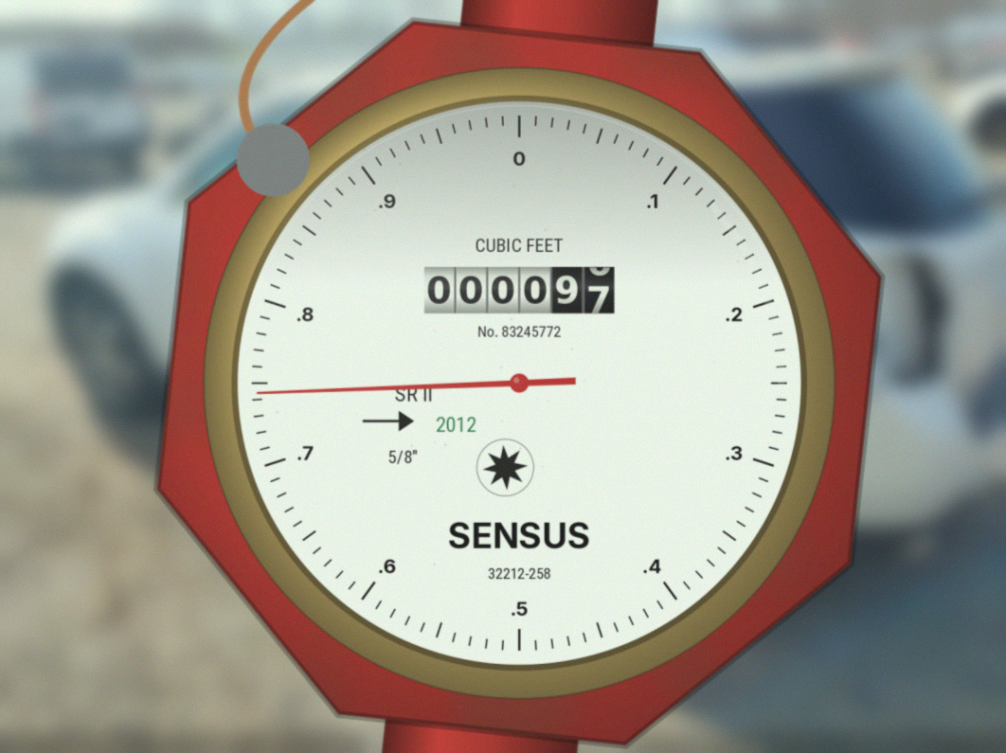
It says 96.74; ft³
